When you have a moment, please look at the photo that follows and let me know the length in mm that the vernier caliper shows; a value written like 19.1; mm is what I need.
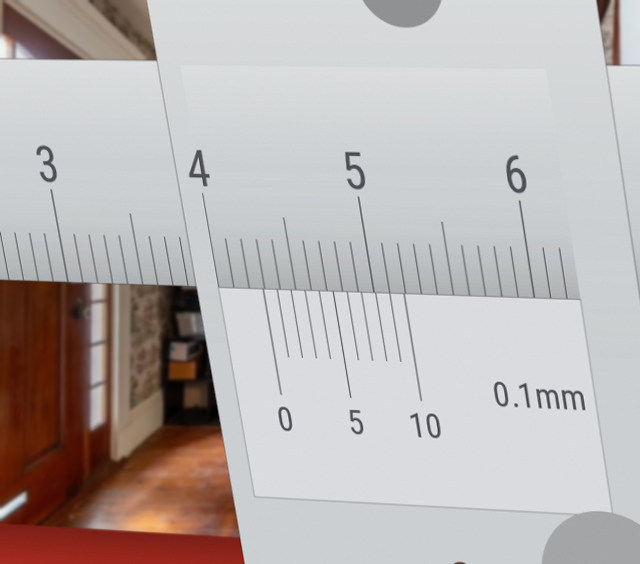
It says 42.9; mm
